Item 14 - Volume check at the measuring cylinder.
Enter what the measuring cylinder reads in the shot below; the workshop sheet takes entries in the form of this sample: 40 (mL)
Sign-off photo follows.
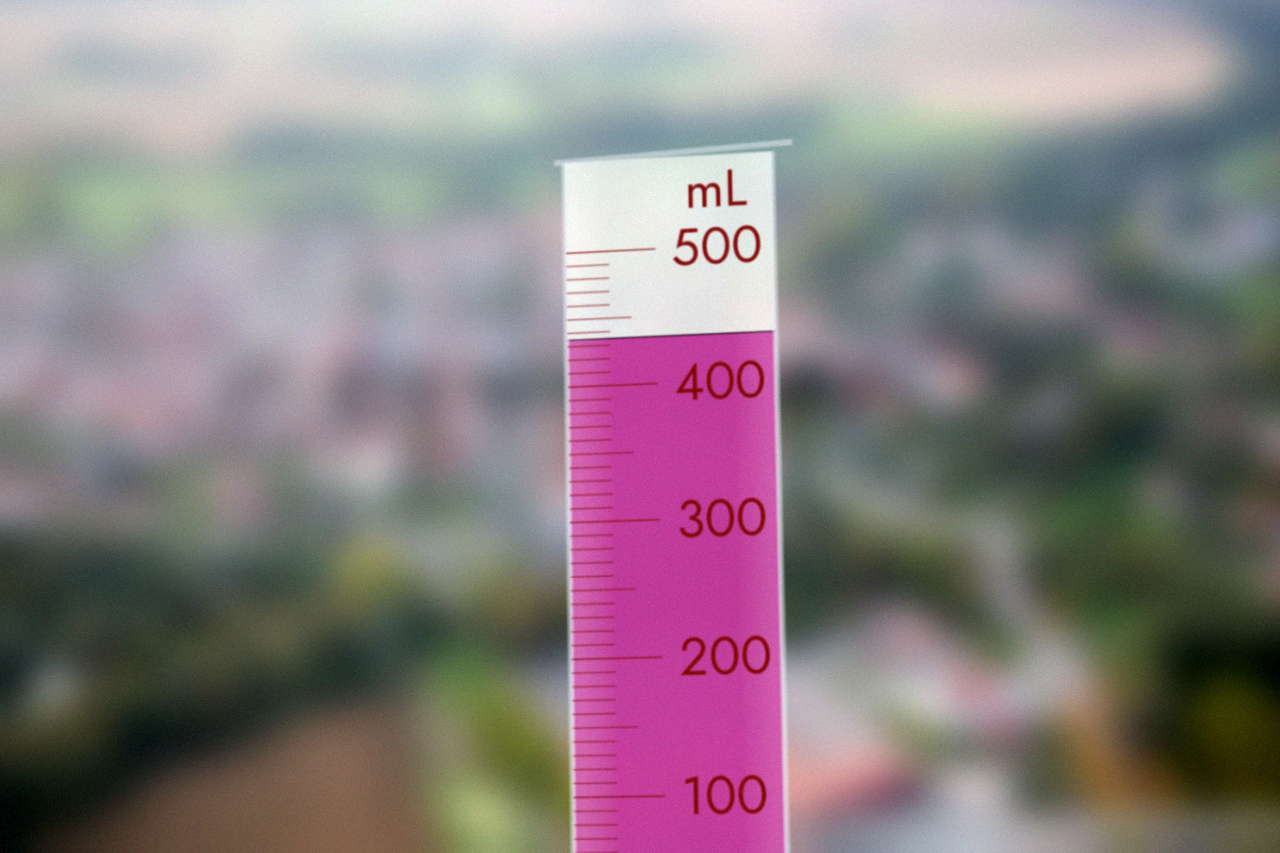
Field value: 435 (mL)
